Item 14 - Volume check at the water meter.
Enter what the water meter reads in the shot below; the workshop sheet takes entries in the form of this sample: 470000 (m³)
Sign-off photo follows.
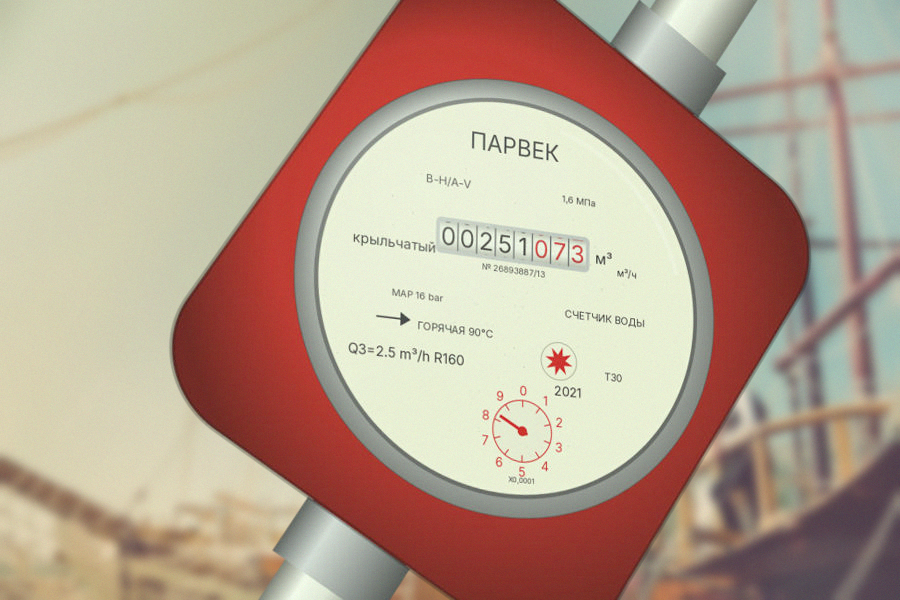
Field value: 251.0738 (m³)
